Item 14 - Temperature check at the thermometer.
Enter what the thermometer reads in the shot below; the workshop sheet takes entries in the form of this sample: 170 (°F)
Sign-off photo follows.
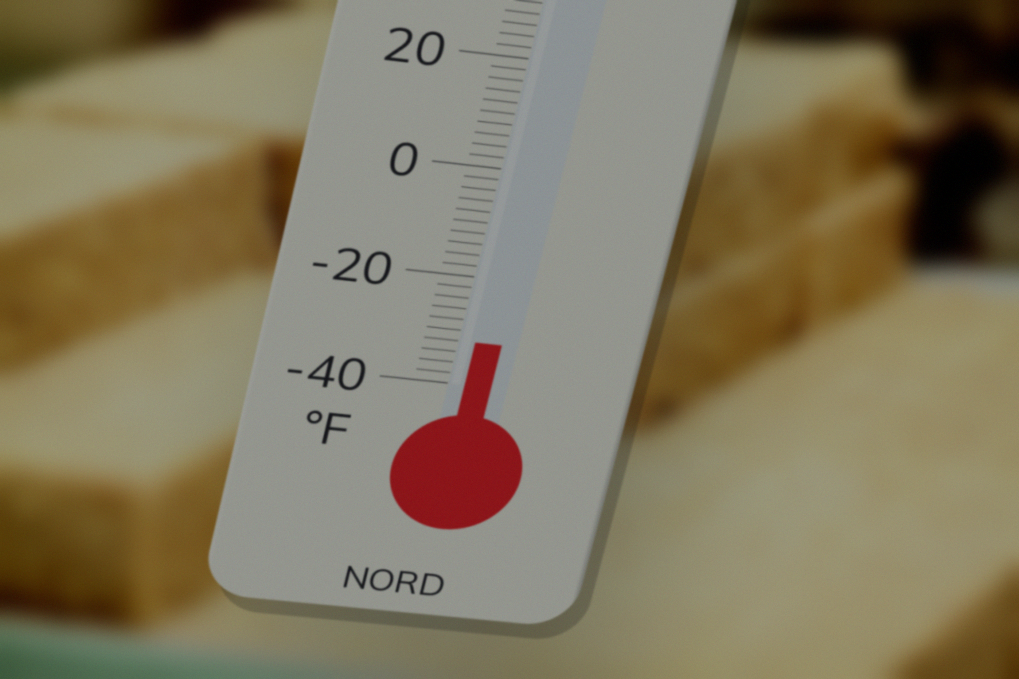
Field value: -32 (°F)
